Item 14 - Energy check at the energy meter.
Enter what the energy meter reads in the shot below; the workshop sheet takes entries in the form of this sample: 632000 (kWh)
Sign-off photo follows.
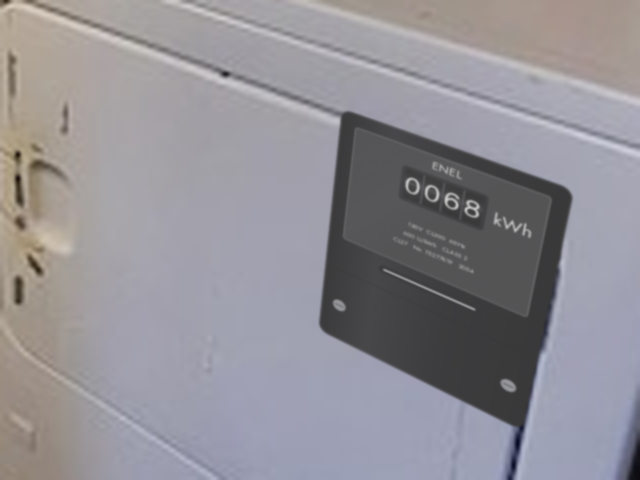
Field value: 68 (kWh)
